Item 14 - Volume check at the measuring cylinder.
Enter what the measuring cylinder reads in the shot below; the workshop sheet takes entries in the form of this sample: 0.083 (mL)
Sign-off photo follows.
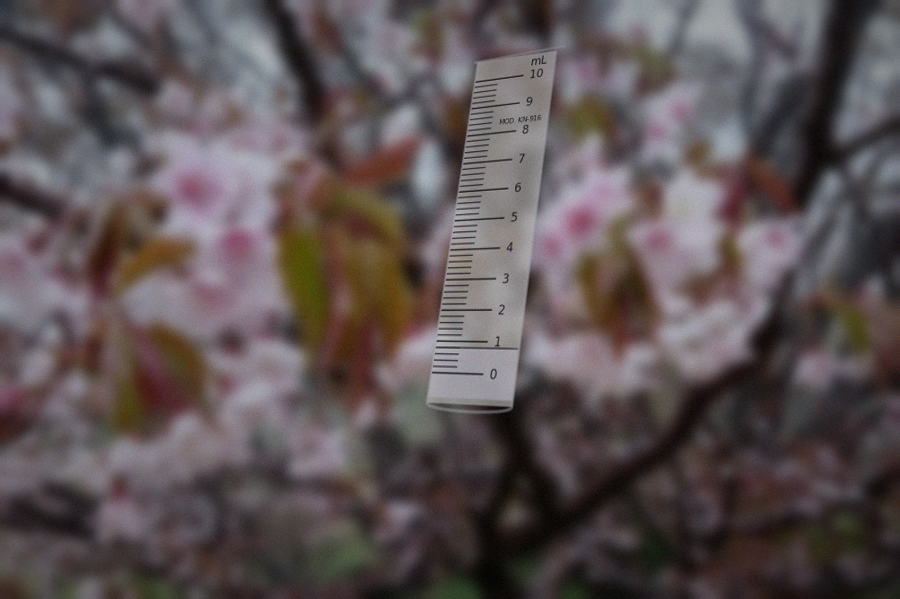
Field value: 0.8 (mL)
